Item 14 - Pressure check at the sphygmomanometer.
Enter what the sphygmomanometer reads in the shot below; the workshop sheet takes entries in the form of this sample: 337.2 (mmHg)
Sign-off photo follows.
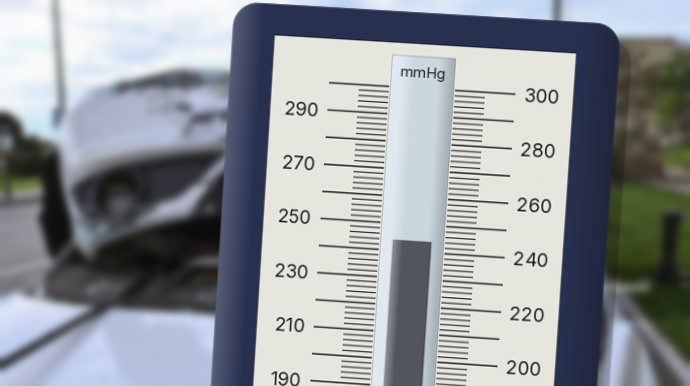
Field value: 244 (mmHg)
